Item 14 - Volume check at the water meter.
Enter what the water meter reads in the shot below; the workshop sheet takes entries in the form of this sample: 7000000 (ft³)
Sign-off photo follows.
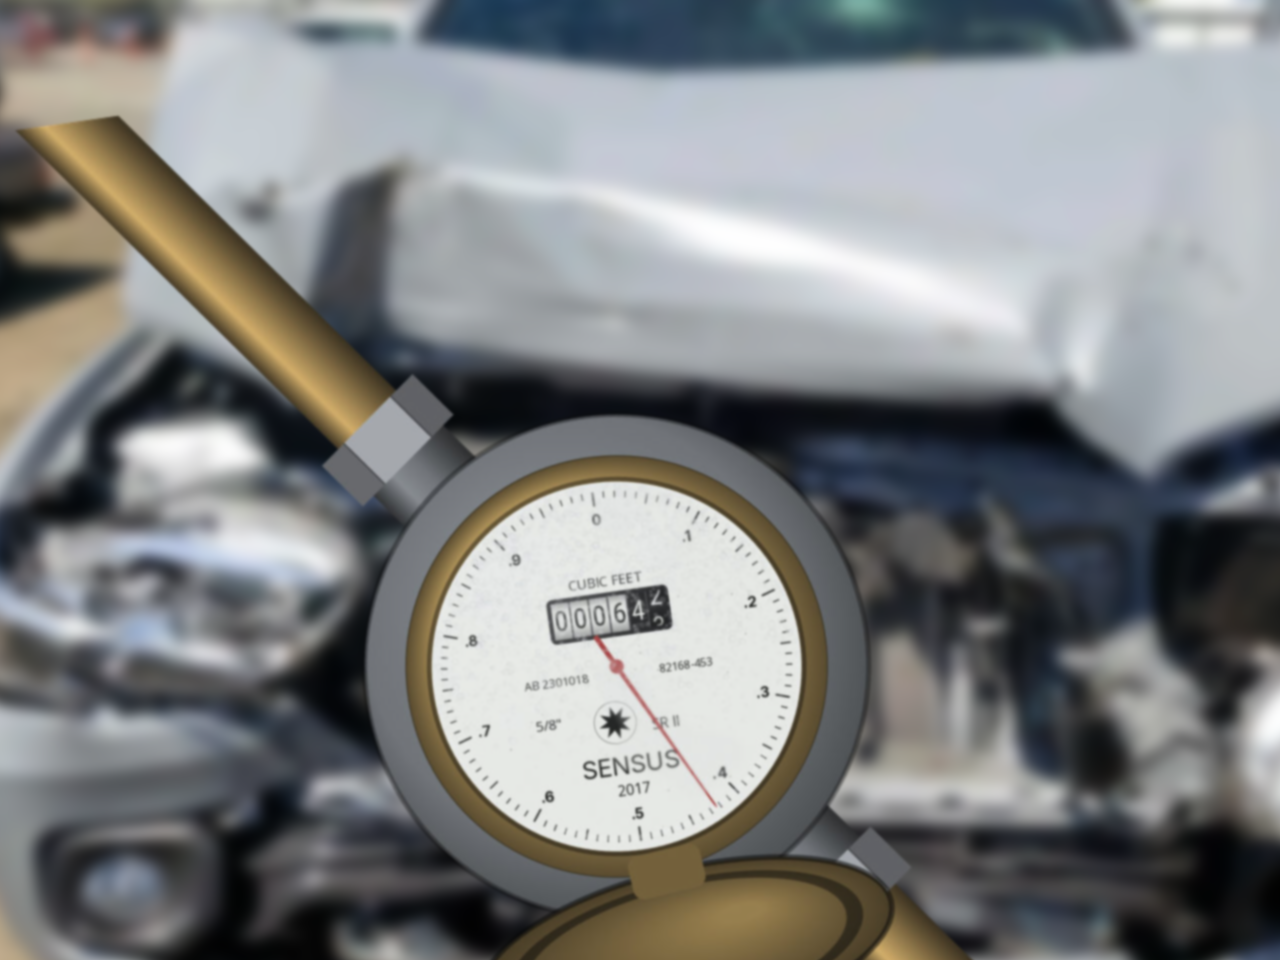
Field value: 642.42 (ft³)
